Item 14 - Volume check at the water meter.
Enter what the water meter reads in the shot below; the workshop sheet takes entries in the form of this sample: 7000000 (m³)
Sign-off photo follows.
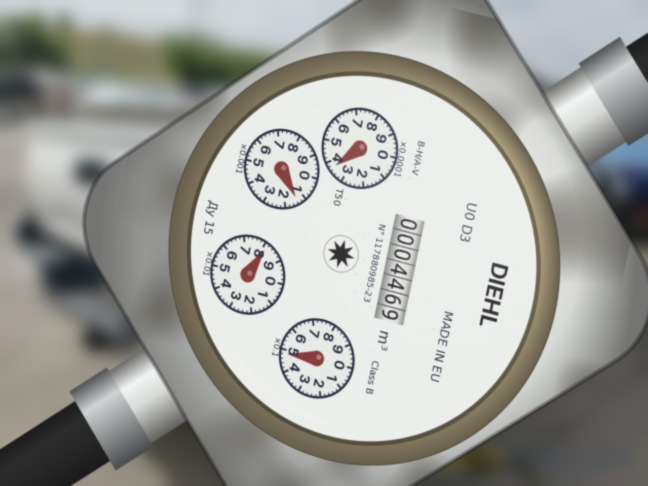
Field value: 4469.4813 (m³)
